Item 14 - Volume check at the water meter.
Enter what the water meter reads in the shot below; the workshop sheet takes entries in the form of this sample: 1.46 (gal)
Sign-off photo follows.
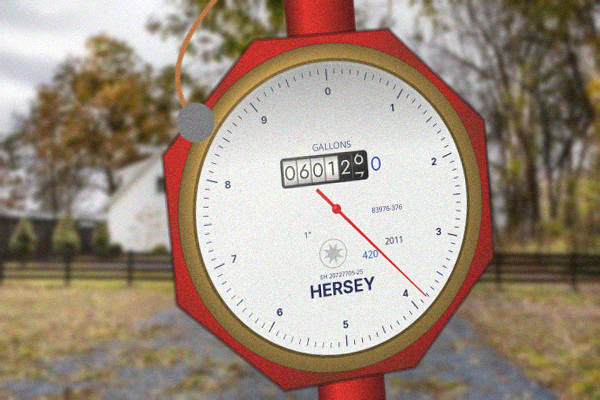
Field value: 601263.8 (gal)
